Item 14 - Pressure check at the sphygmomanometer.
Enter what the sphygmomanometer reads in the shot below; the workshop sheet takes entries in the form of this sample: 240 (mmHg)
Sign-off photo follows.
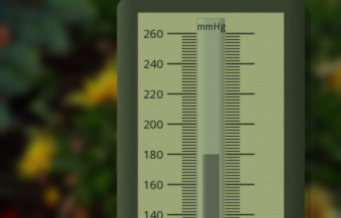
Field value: 180 (mmHg)
